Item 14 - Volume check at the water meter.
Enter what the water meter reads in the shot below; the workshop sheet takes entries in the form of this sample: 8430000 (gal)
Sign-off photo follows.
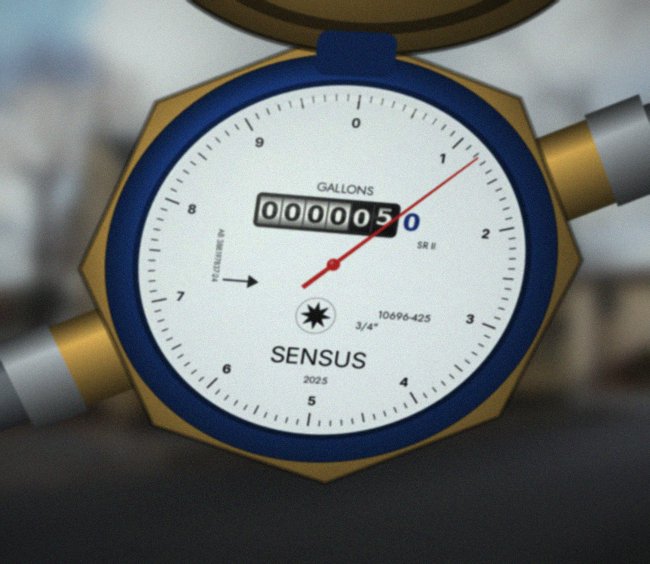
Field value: 51.2 (gal)
